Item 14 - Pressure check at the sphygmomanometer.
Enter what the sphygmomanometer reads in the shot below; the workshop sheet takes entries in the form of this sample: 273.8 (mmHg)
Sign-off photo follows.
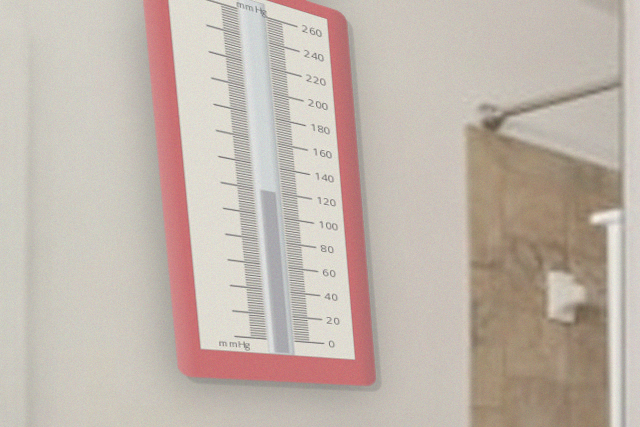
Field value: 120 (mmHg)
